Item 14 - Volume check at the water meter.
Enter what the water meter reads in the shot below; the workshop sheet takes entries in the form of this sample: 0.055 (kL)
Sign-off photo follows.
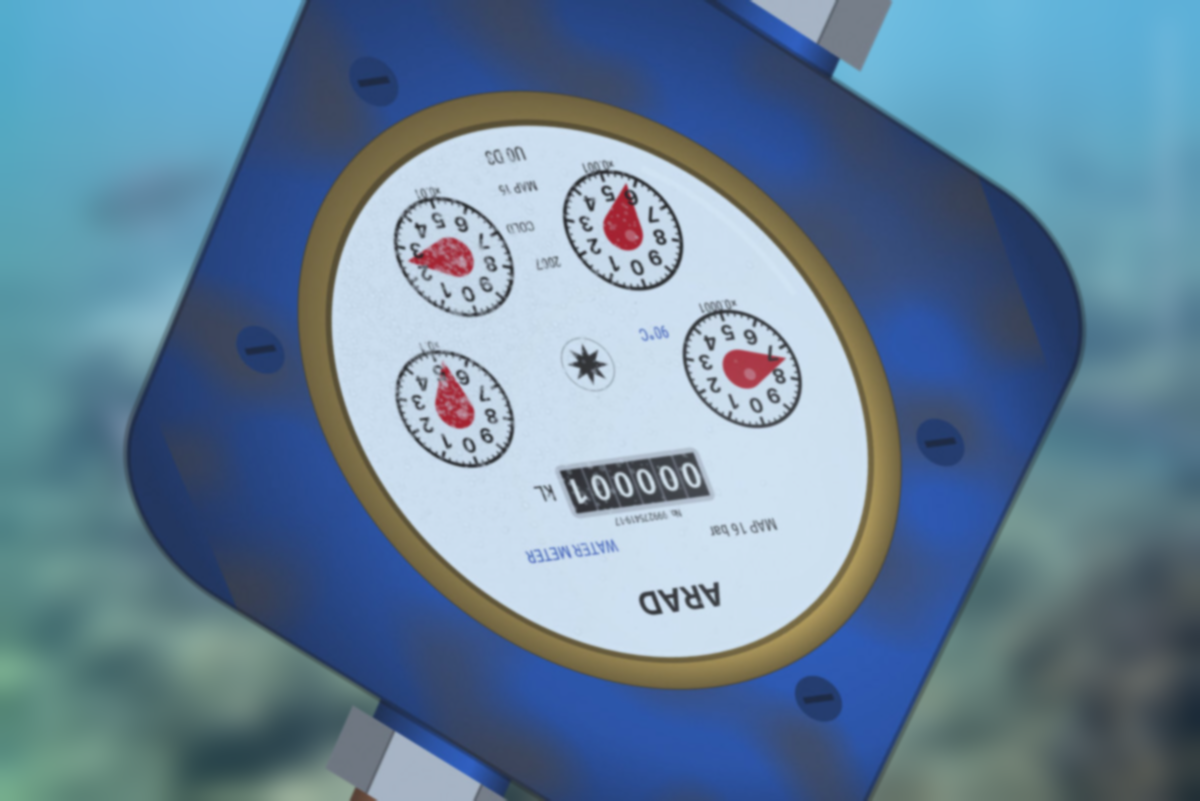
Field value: 1.5257 (kL)
